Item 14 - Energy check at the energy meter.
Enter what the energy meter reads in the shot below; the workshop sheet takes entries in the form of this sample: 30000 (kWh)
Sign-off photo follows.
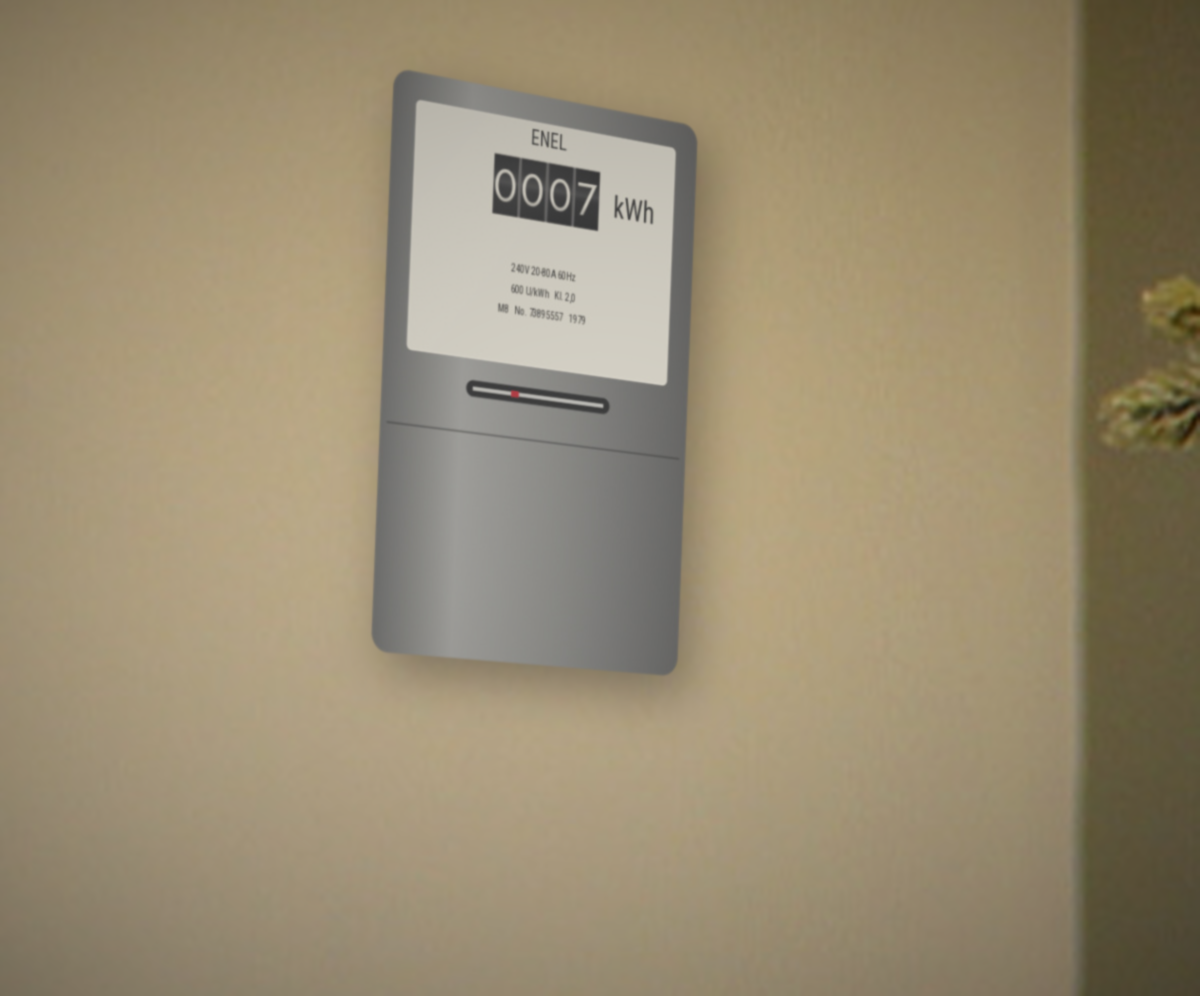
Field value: 7 (kWh)
